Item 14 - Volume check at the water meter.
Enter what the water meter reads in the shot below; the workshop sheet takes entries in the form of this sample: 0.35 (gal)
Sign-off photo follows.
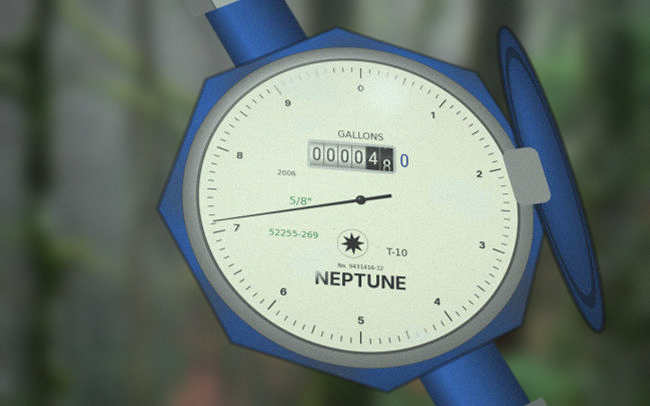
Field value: 477.1 (gal)
